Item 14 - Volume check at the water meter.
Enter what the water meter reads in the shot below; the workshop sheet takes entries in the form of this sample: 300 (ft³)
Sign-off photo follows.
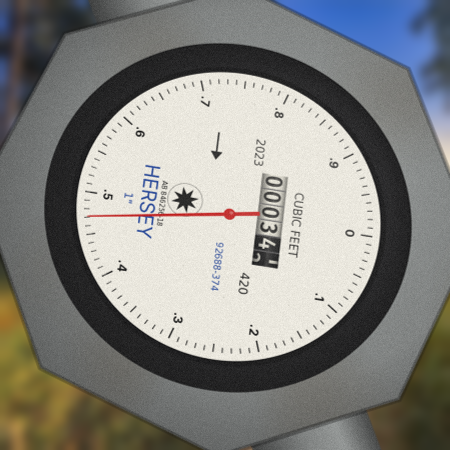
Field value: 341.47 (ft³)
